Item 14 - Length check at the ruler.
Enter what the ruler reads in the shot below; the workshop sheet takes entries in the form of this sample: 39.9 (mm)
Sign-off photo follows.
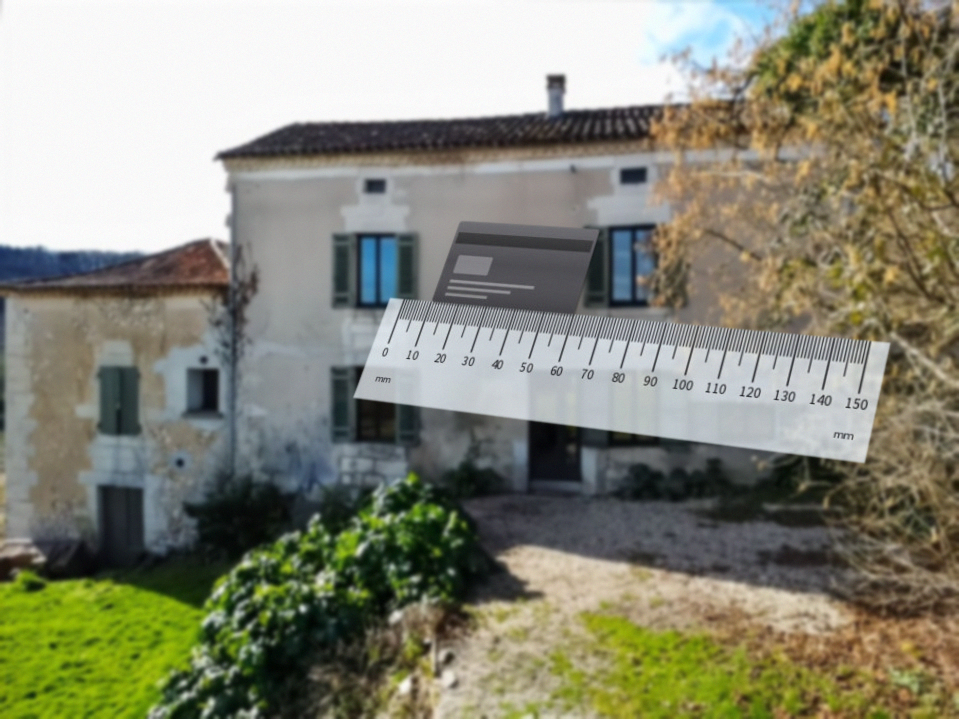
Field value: 50 (mm)
